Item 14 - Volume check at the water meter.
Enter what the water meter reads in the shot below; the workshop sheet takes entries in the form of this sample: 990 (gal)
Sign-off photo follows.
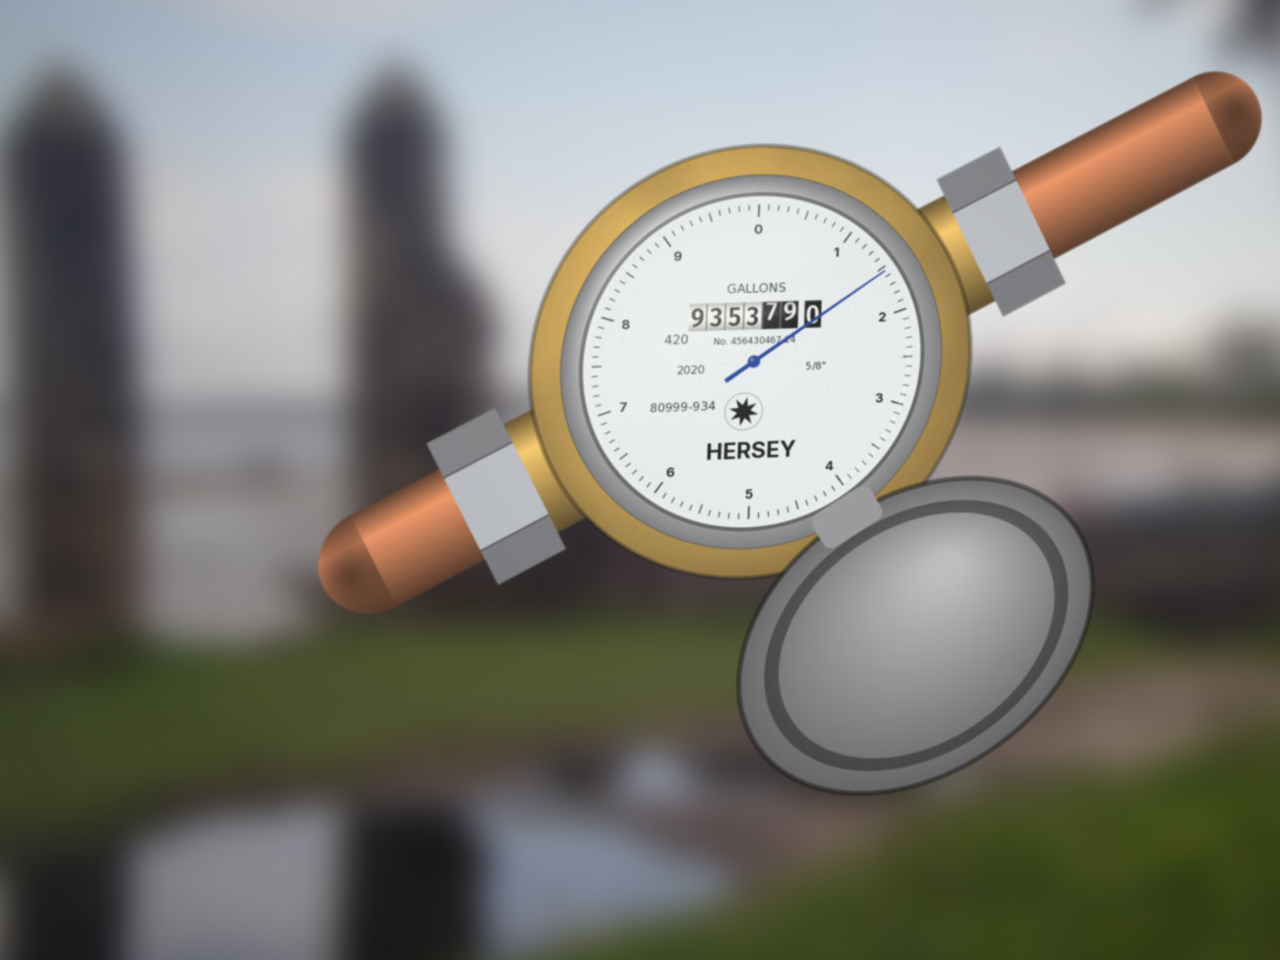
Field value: 9353791.5 (gal)
